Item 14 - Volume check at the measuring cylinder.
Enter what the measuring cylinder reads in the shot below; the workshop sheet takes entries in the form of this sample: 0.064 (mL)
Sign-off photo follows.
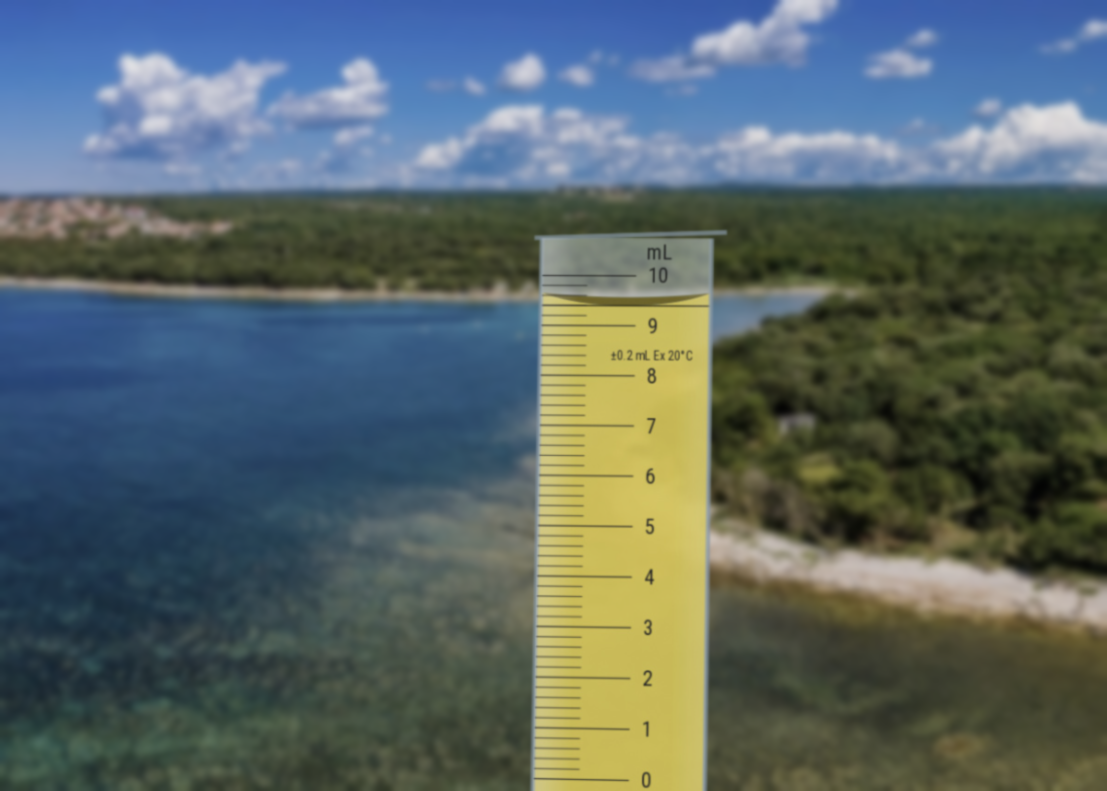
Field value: 9.4 (mL)
